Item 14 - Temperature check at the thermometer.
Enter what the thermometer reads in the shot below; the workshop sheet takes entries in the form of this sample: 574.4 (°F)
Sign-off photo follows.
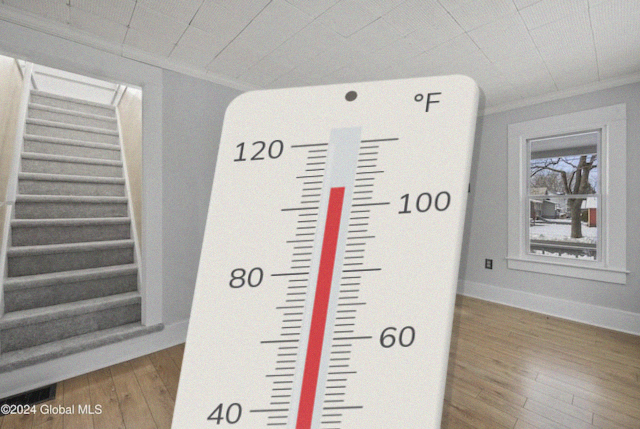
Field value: 106 (°F)
